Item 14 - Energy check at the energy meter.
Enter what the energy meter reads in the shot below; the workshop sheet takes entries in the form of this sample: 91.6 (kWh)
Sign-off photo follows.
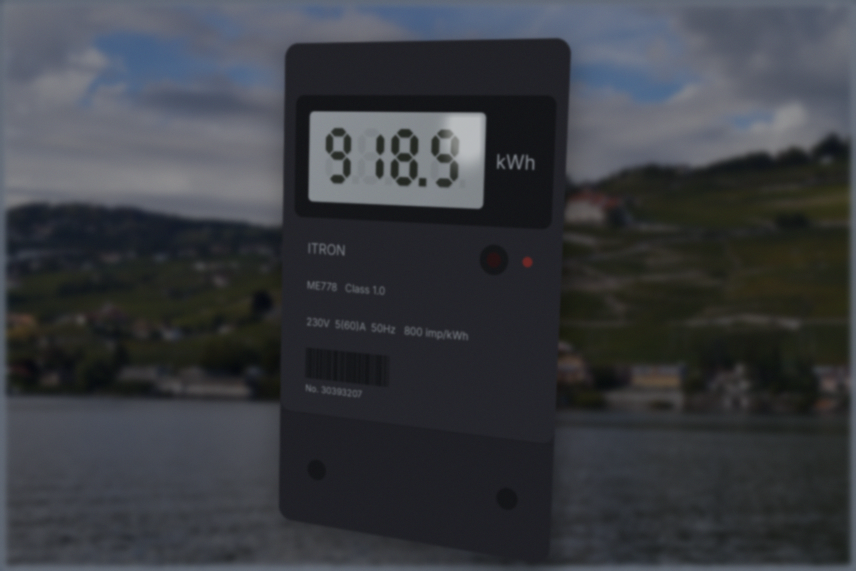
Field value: 918.9 (kWh)
